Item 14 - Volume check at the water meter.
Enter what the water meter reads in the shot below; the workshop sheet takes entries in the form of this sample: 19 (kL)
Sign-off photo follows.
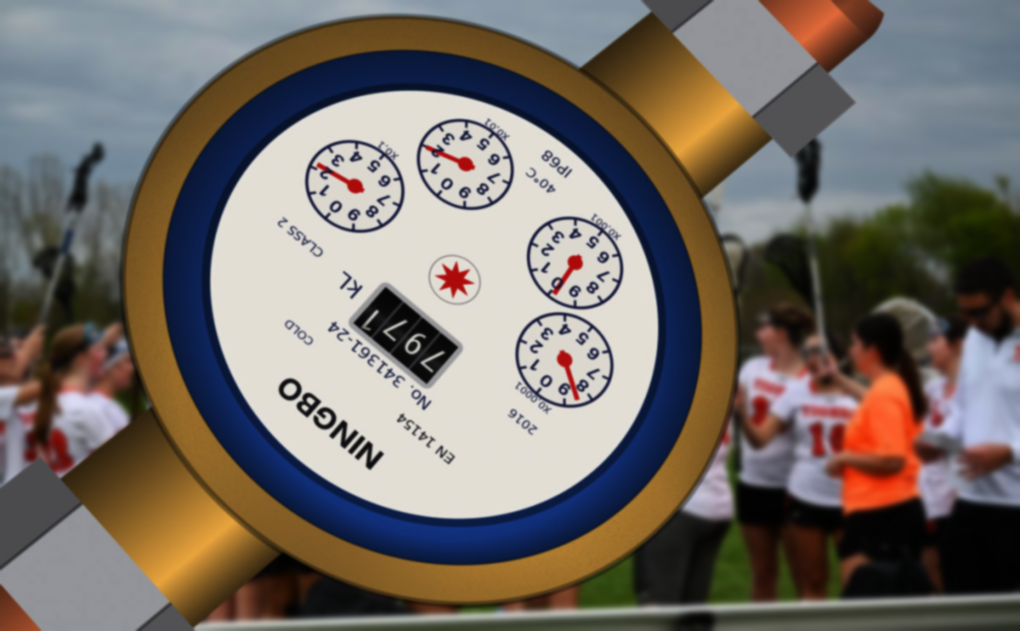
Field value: 7971.2198 (kL)
